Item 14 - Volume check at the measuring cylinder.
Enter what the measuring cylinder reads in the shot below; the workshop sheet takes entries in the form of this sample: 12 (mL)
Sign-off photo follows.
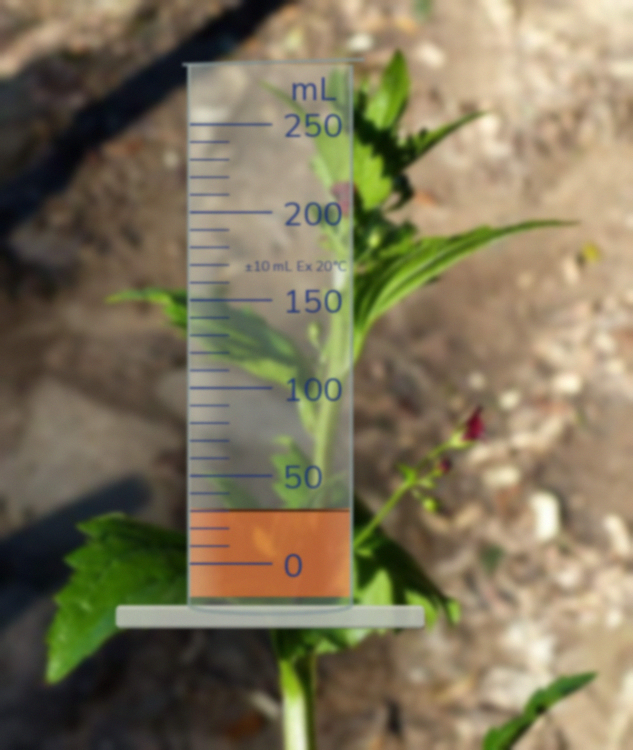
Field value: 30 (mL)
